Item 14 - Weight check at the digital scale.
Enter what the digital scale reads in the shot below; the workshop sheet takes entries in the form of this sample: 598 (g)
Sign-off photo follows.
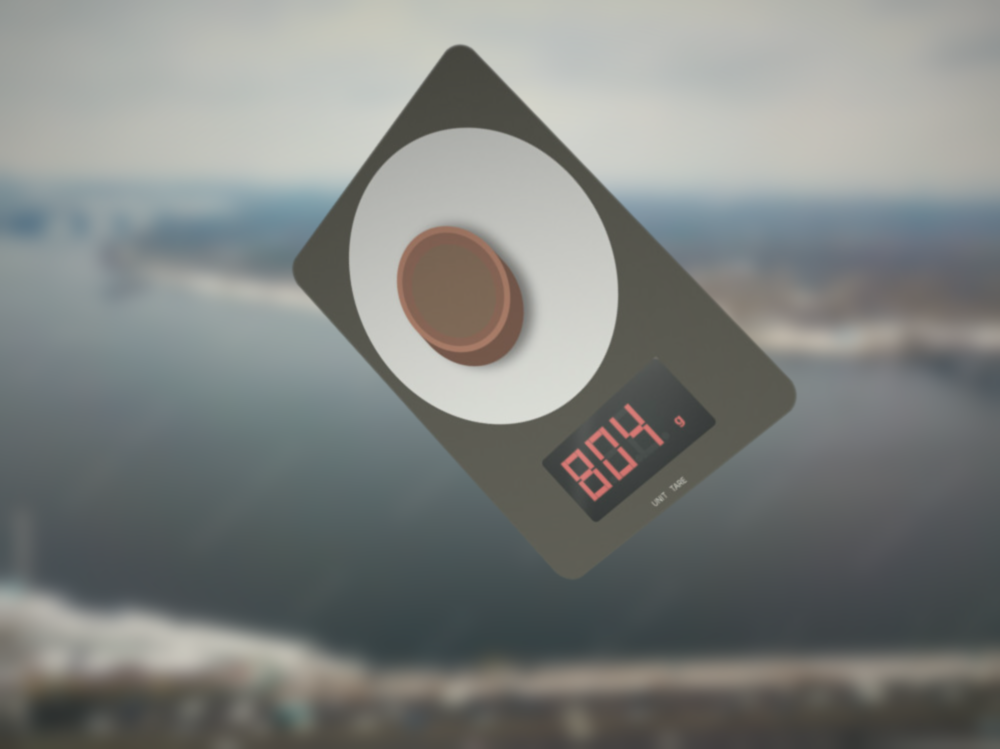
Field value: 804 (g)
